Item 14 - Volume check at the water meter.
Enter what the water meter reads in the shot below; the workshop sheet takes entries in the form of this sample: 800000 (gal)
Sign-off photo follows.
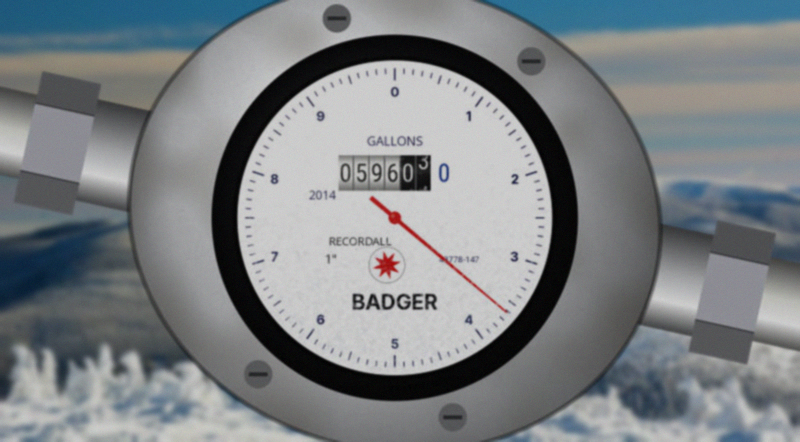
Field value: 596033.6 (gal)
